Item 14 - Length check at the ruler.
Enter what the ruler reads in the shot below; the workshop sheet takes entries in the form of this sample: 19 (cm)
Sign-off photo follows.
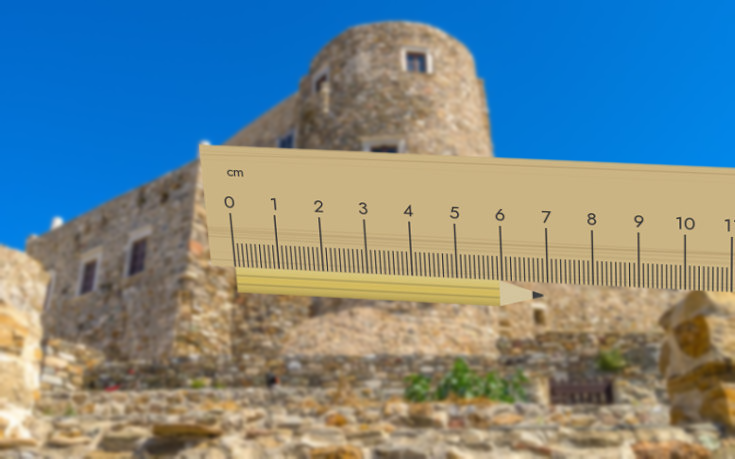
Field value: 6.9 (cm)
